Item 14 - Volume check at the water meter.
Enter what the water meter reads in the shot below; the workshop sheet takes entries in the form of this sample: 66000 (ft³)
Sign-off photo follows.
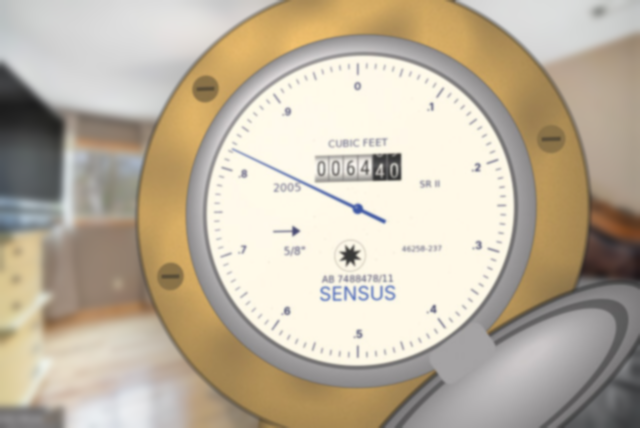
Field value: 6439.82 (ft³)
